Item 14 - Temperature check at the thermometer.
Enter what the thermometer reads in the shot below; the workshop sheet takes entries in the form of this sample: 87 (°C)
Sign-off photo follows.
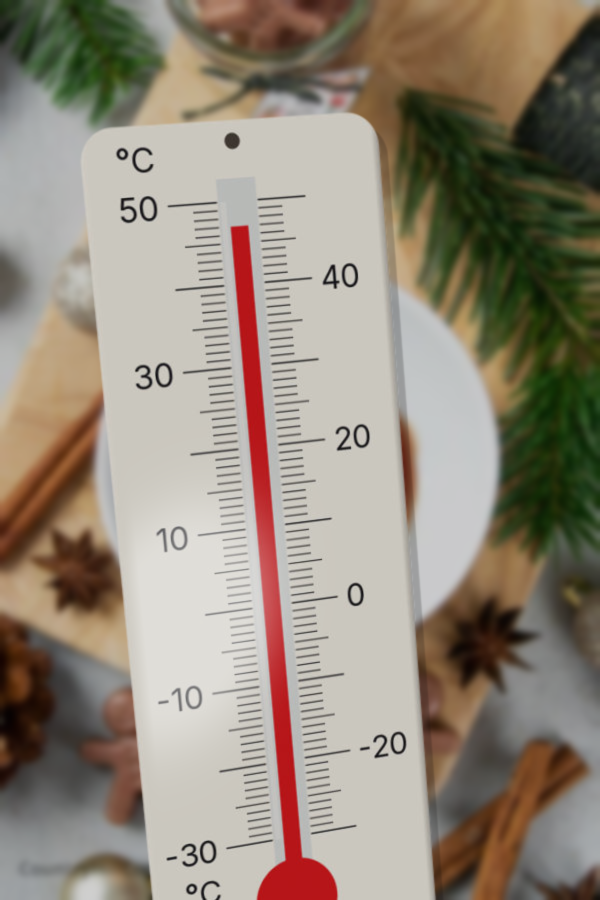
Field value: 47 (°C)
